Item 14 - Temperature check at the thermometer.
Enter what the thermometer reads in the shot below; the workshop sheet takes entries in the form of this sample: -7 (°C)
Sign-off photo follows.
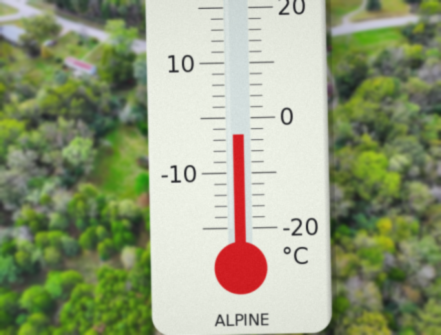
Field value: -3 (°C)
